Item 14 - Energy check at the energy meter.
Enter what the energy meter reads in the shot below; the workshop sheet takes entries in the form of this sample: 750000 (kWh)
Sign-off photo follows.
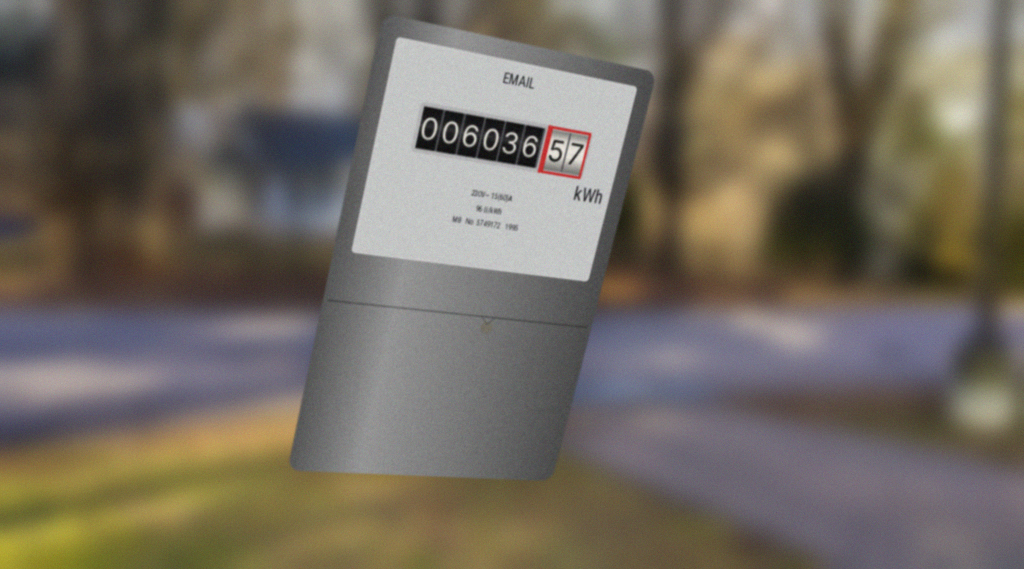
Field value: 6036.57 (kWh)
